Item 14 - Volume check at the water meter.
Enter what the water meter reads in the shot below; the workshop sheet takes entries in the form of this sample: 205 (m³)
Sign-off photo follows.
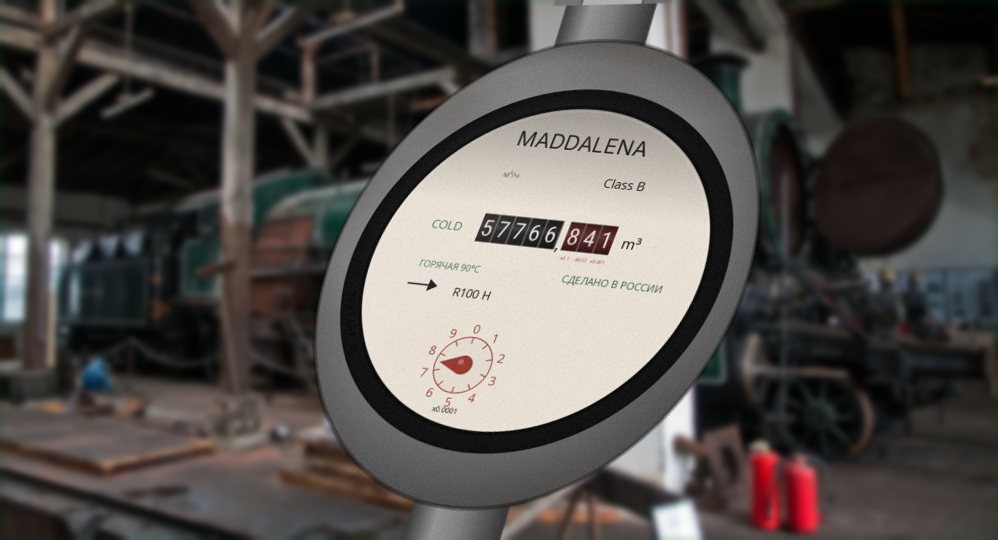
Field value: 57766.8417 (m³)
